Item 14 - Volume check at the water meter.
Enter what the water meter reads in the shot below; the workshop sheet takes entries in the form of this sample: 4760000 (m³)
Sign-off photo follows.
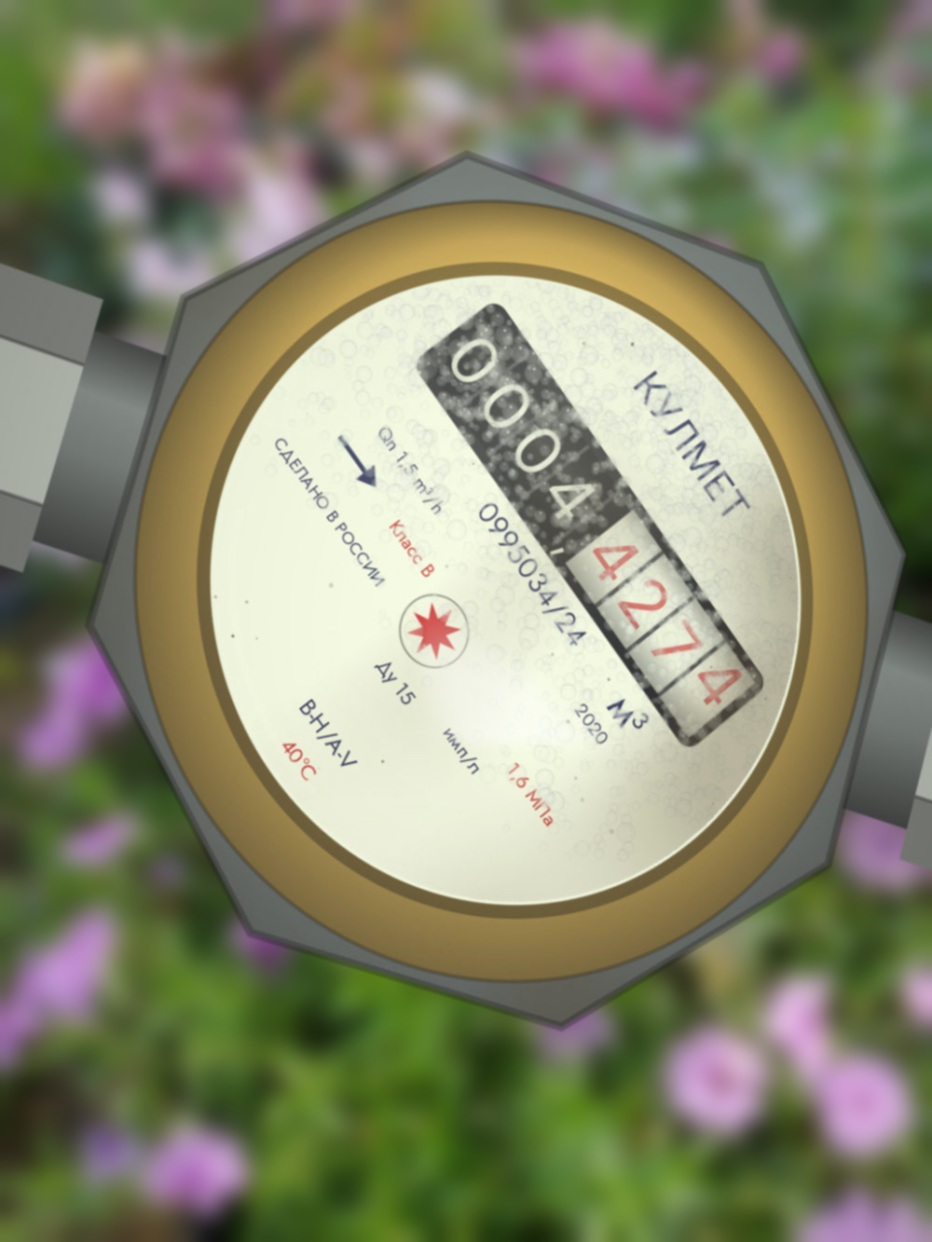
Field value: 4.4274 (m³)
